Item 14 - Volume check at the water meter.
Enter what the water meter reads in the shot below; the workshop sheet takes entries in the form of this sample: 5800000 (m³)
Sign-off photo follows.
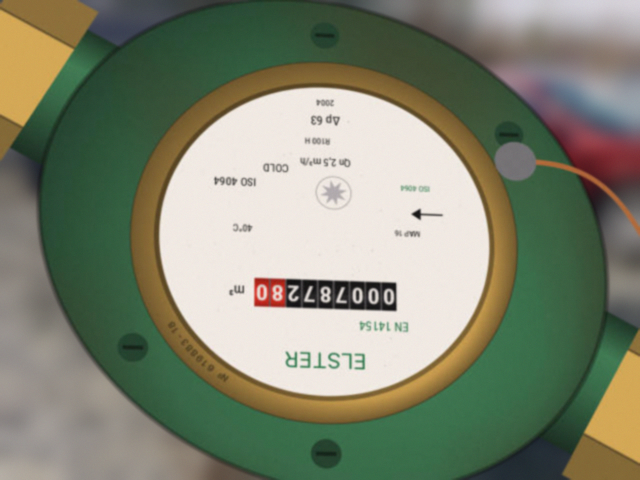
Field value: 7872.80 (m³)
